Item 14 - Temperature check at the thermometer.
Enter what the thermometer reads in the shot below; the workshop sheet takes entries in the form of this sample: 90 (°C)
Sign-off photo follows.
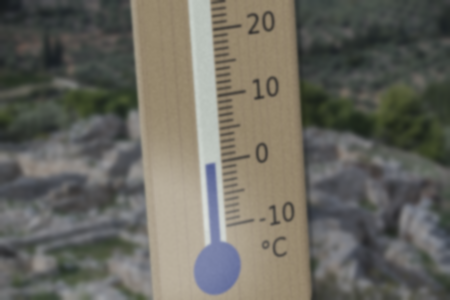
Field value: 0 (°C)
